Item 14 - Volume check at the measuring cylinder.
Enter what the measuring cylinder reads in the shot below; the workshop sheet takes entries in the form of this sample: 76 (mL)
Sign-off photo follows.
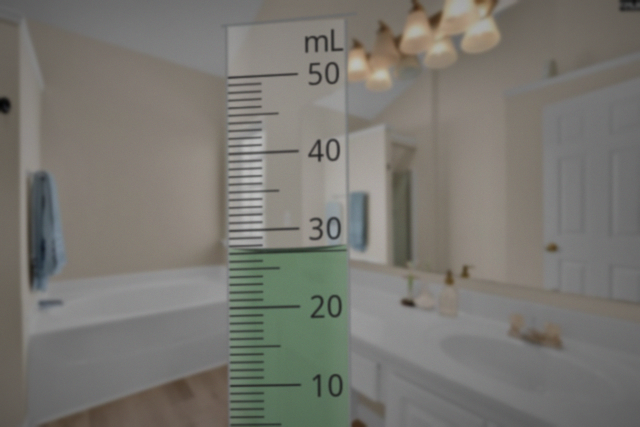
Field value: 27 (mL)
